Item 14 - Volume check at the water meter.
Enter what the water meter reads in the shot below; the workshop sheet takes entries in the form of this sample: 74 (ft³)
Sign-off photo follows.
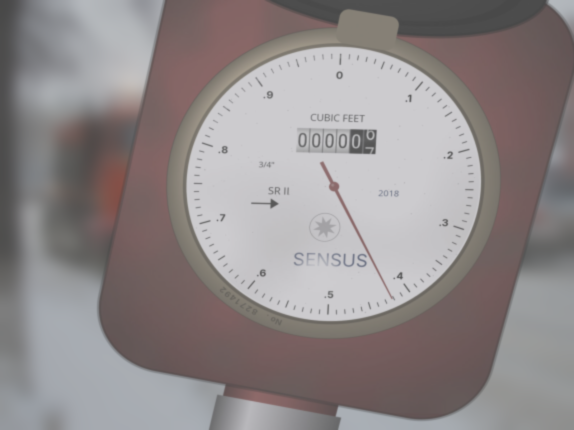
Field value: 6.42 (ft³)
